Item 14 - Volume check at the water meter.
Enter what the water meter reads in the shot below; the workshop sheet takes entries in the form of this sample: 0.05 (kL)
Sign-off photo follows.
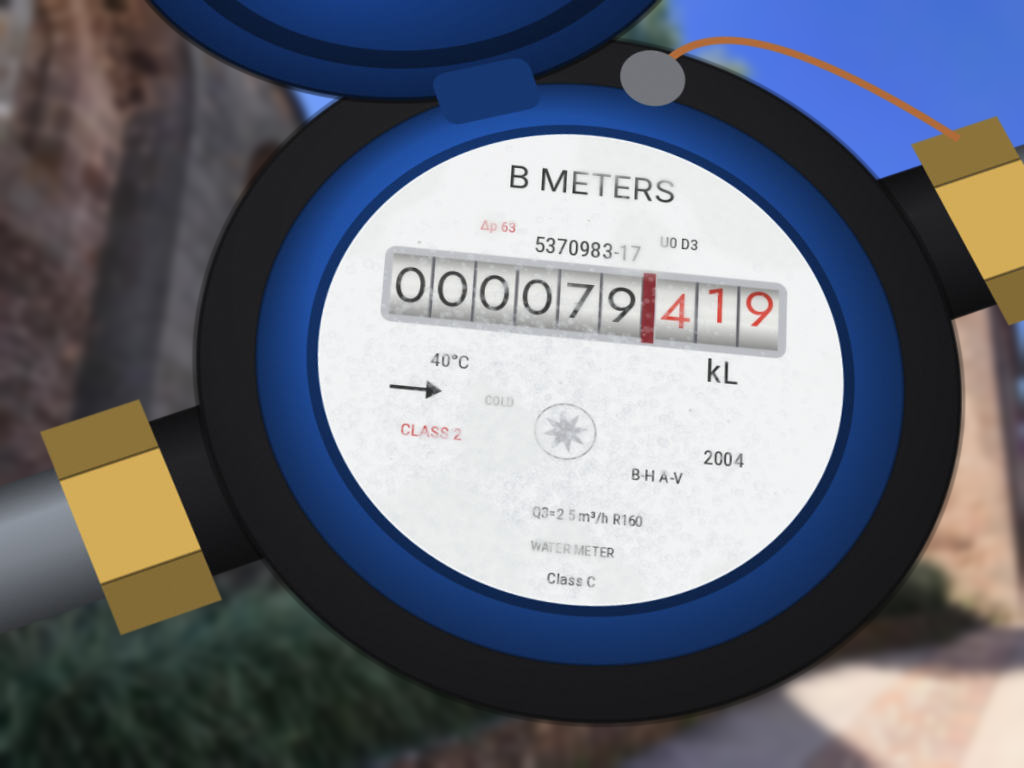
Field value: 79.419 (kL)
